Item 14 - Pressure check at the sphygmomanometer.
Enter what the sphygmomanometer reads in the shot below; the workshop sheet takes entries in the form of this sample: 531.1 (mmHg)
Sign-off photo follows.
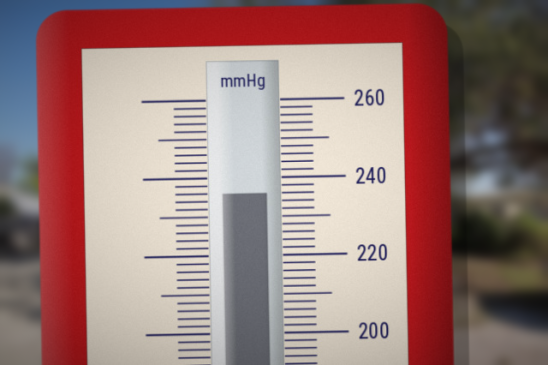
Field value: 236 (mmHg)
